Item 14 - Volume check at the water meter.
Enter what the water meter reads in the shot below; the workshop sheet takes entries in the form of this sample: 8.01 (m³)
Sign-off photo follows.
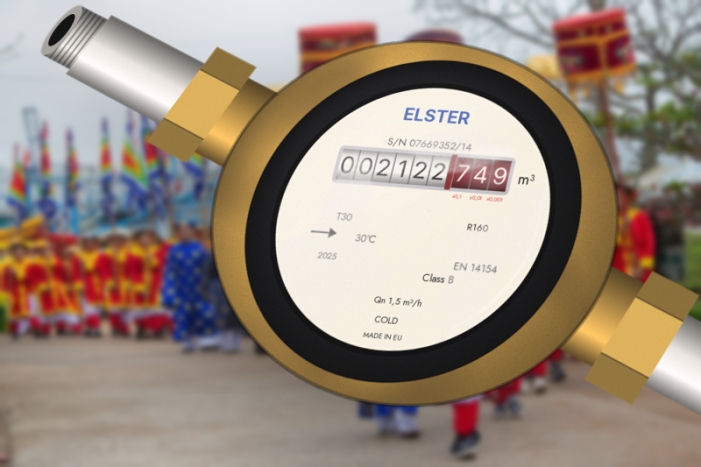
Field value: 2122.749 (m³)
